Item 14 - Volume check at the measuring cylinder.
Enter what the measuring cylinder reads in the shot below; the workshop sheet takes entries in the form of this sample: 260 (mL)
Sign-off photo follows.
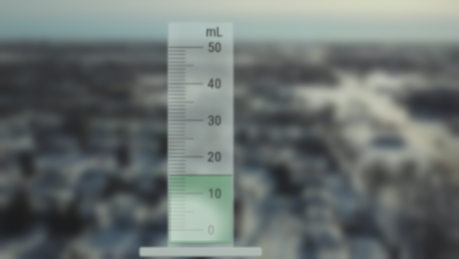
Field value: 15 (mL)
